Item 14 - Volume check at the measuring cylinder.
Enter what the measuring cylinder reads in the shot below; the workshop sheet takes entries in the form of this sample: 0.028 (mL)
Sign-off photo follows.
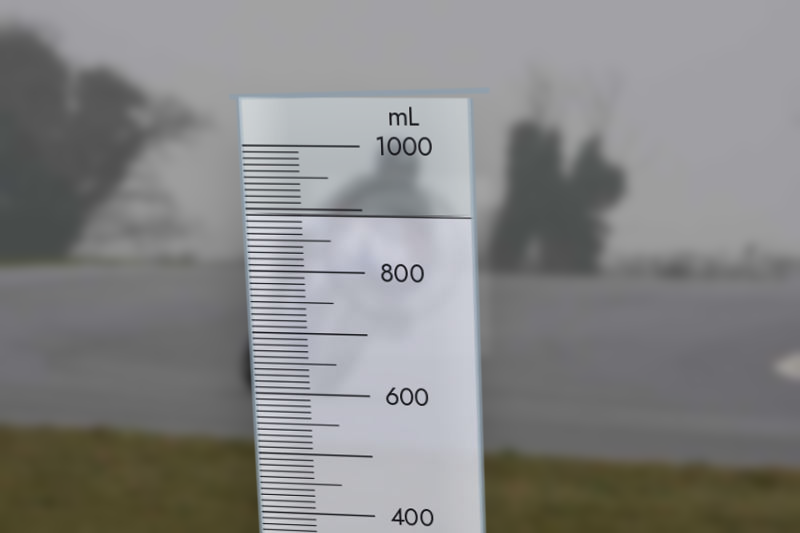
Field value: 890 (mL)
